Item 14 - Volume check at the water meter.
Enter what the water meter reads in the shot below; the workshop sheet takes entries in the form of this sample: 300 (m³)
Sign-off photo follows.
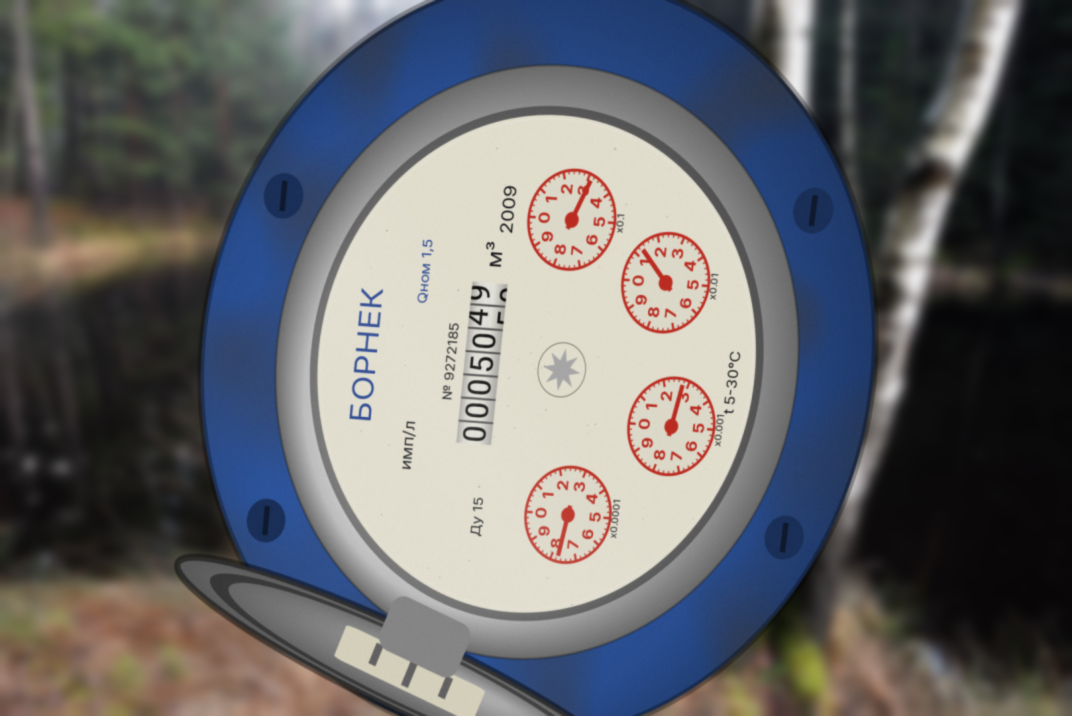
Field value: 5049.3127 (m³)
